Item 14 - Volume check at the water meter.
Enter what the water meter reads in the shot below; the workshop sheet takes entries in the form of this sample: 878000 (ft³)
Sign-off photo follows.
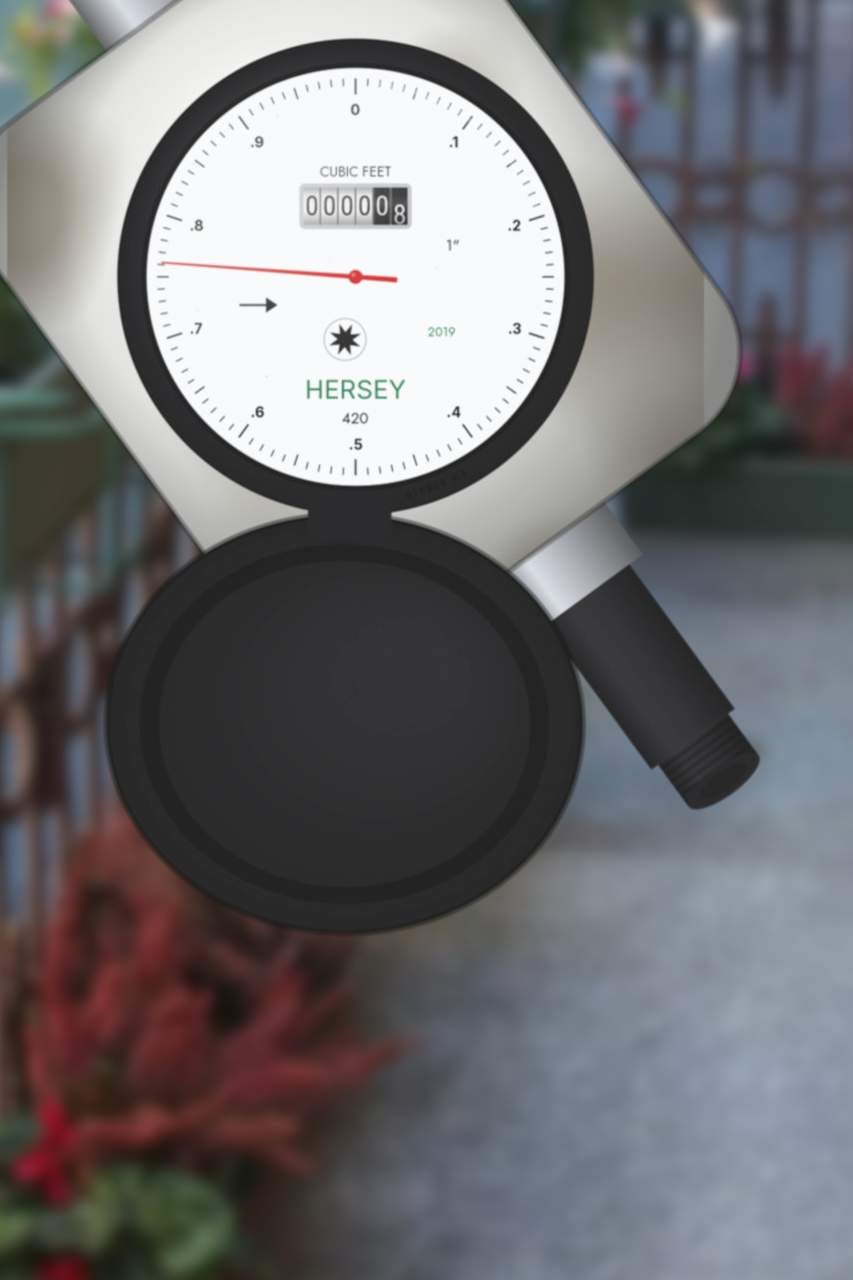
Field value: 7.76 (ft³)
